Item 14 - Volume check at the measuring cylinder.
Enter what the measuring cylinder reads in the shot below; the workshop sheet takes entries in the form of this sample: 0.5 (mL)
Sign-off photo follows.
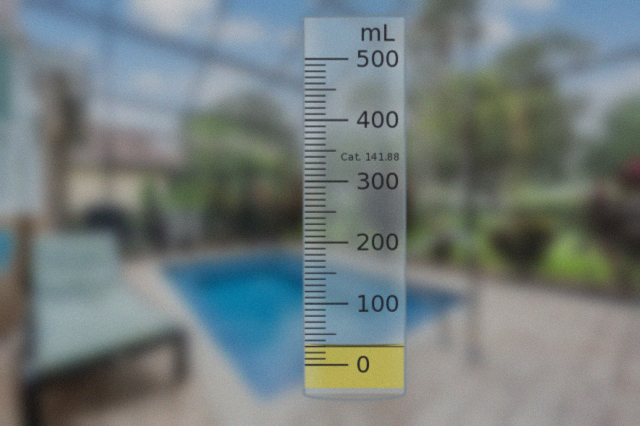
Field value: 30 (mL)
